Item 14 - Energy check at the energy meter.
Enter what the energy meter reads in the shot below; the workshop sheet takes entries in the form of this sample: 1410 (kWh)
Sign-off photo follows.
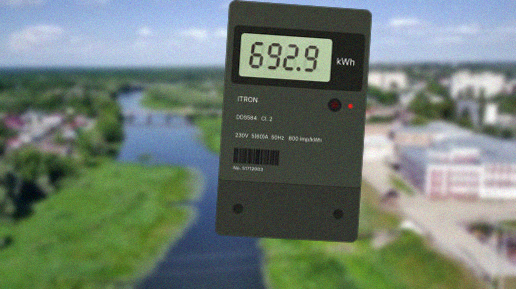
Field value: 692.9 (kWh)
